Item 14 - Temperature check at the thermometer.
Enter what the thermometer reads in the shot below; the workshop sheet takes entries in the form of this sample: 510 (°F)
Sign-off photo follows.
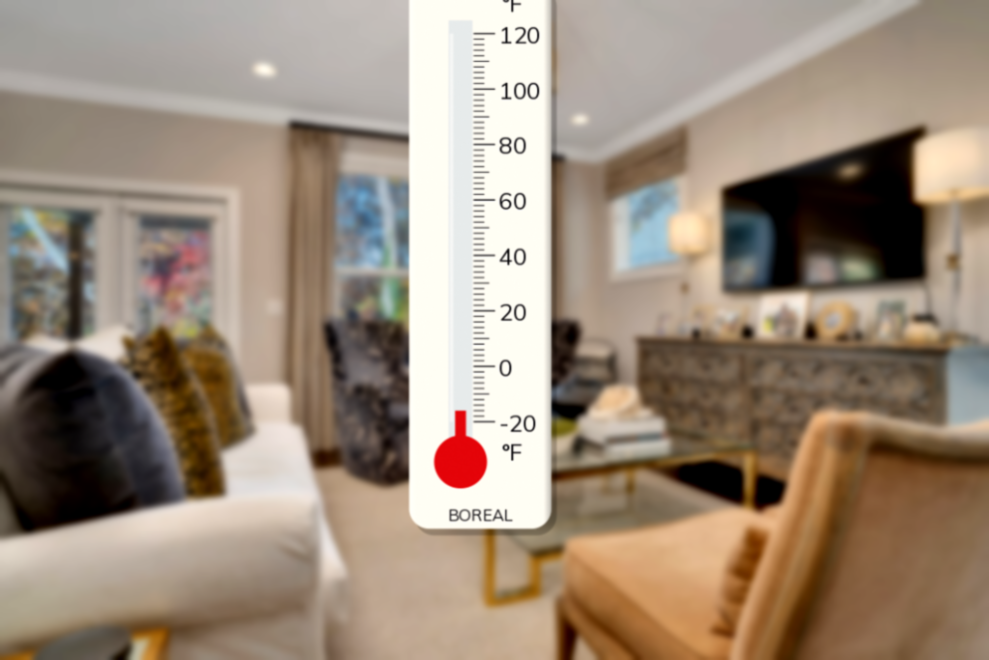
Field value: -16 (°F)
